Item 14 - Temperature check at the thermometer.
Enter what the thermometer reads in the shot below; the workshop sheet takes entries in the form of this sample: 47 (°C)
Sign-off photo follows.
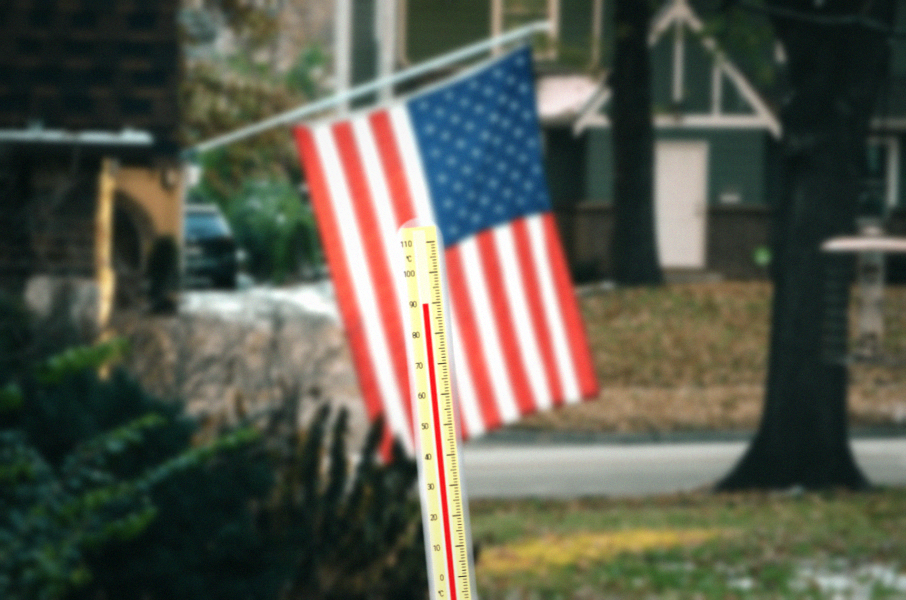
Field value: 90 (°C)
